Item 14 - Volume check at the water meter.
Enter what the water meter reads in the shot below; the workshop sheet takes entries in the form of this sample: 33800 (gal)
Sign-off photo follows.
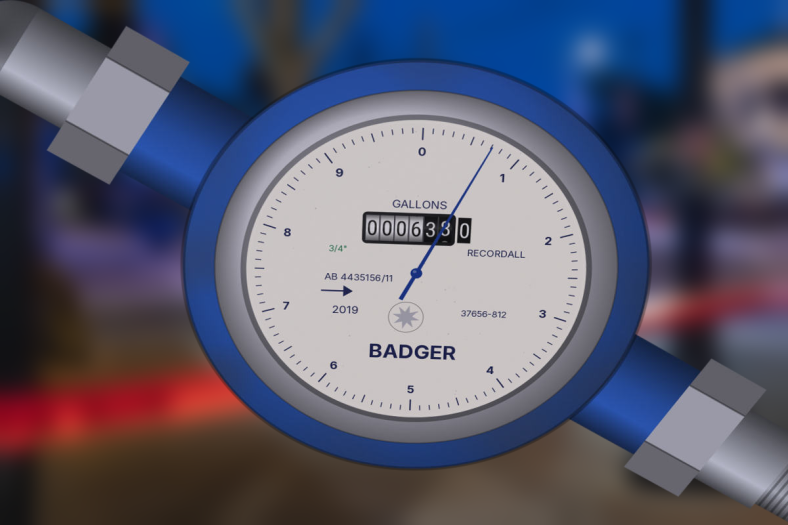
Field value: 6380.7 (gal)
